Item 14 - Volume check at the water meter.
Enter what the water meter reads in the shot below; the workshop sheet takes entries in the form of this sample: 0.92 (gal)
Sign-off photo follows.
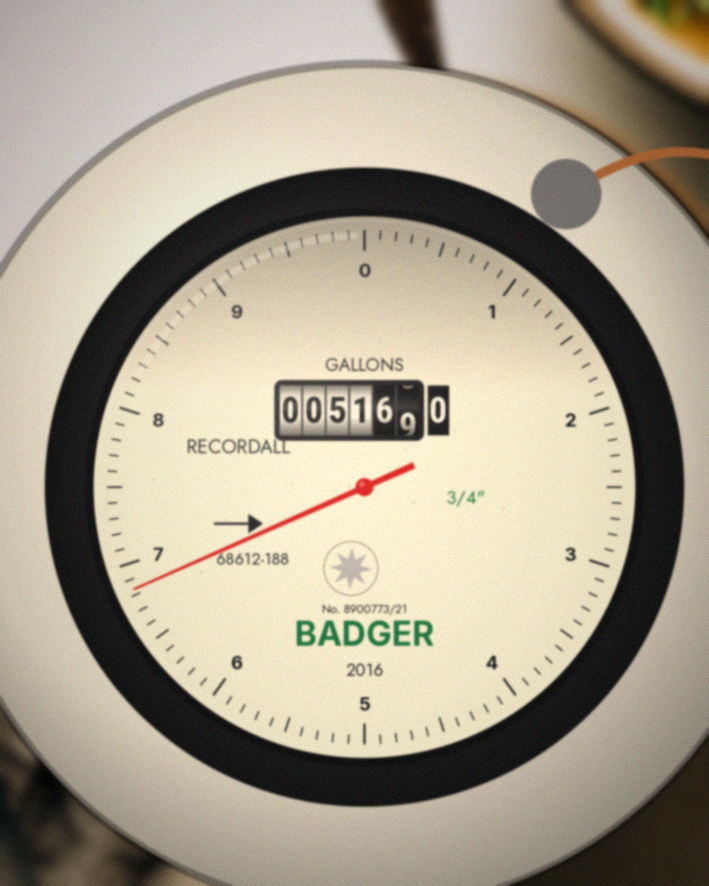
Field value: 51686.8 (gal)
